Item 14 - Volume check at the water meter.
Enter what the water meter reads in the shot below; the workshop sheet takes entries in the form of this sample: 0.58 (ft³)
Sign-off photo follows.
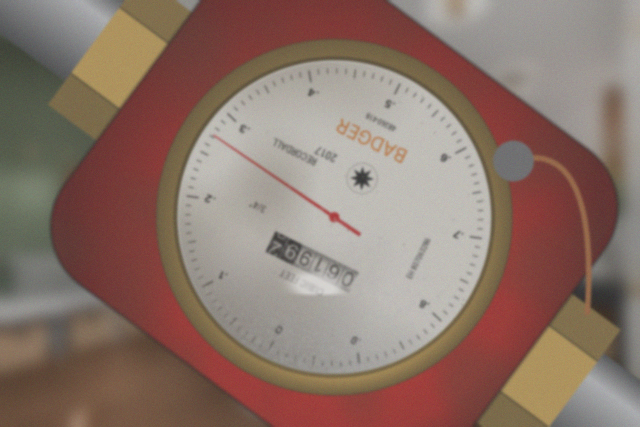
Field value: 61992.27 (ft³)
